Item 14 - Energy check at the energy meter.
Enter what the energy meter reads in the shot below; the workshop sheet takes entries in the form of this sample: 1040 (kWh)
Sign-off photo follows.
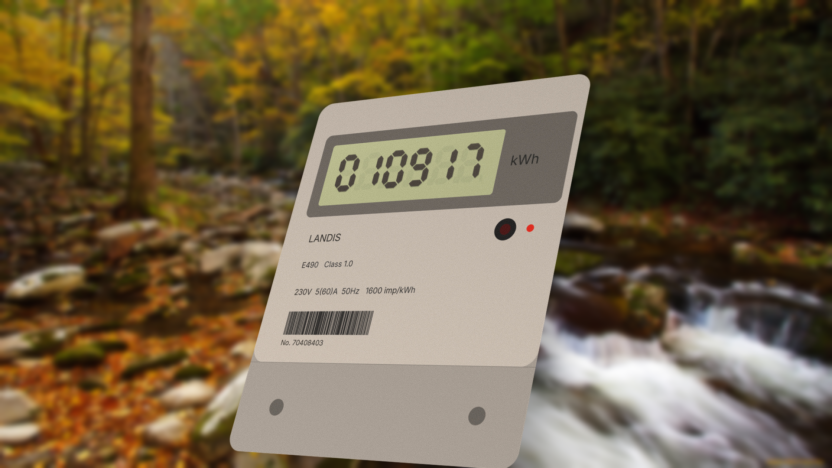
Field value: 10917 (kWh)
